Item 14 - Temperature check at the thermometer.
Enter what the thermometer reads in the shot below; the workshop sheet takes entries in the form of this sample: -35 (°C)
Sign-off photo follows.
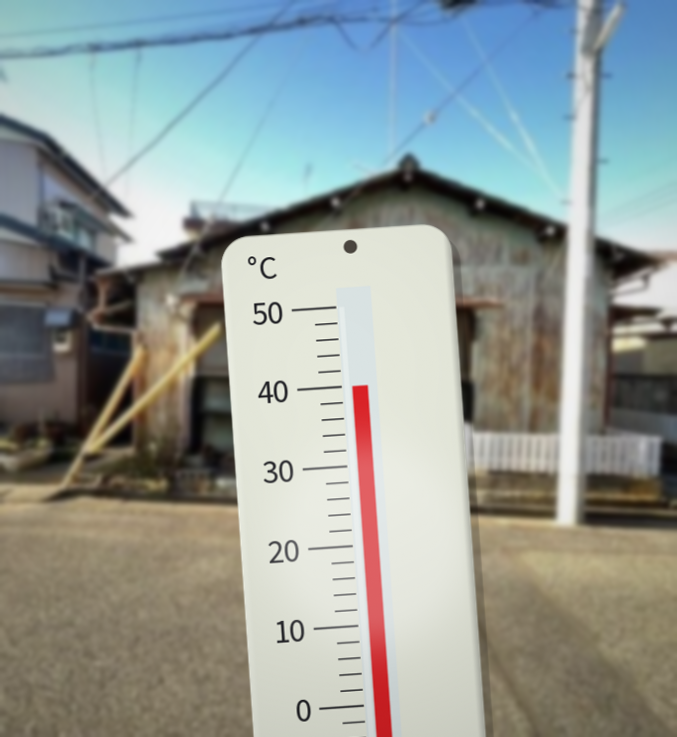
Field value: 40 (°C)
